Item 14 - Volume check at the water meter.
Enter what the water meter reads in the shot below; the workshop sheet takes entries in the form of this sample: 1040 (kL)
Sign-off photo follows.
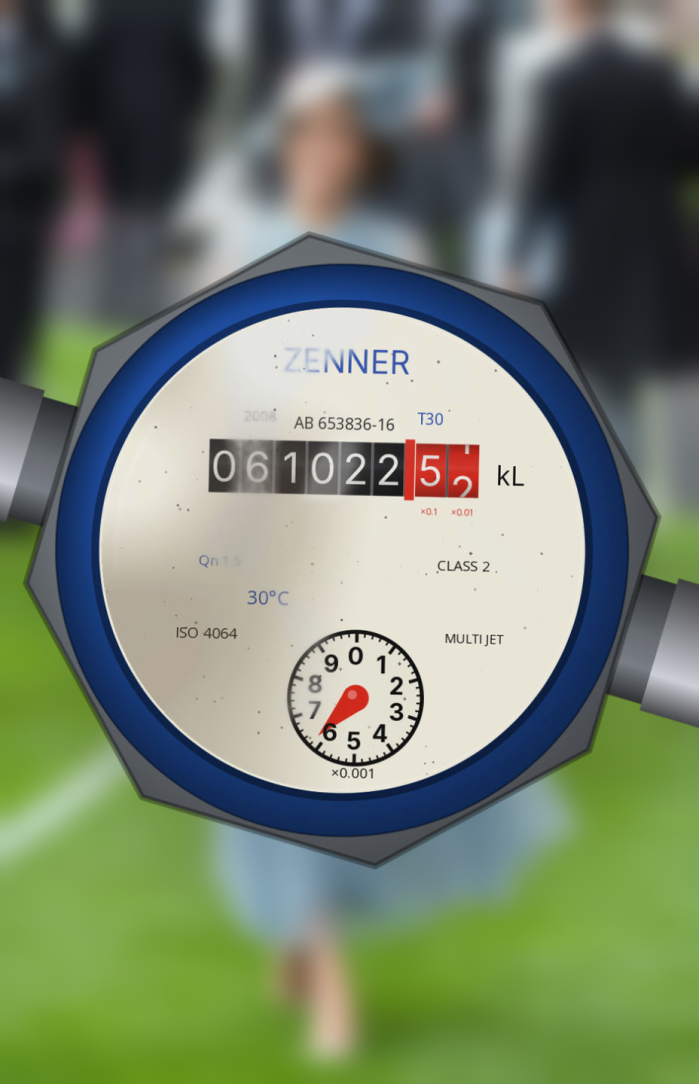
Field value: 61022.516 (kL)
